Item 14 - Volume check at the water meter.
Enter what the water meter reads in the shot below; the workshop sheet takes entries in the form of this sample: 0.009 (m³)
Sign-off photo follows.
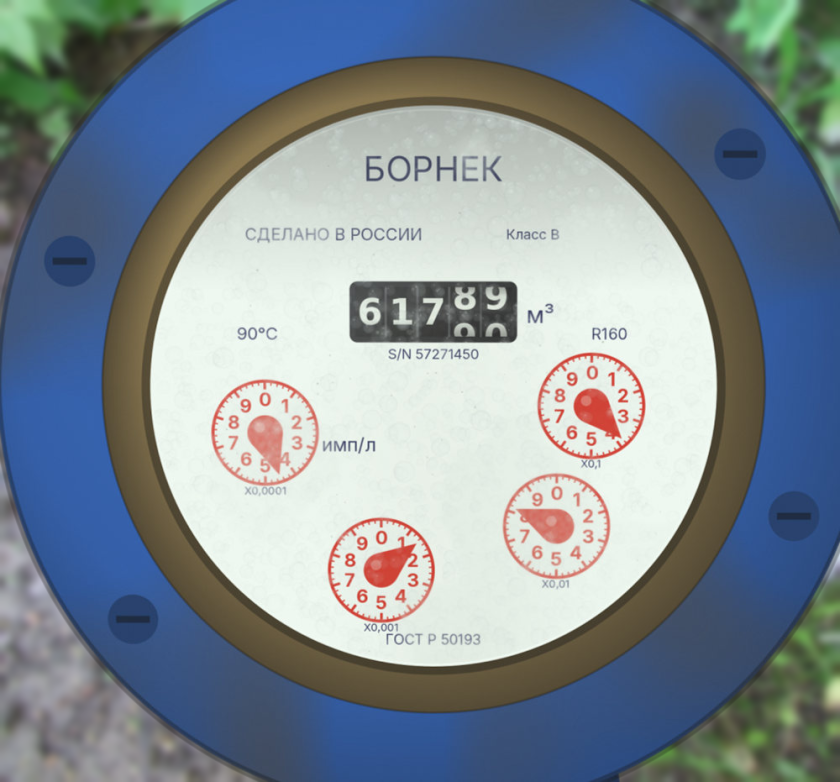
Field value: 61789.3814 (m³)
